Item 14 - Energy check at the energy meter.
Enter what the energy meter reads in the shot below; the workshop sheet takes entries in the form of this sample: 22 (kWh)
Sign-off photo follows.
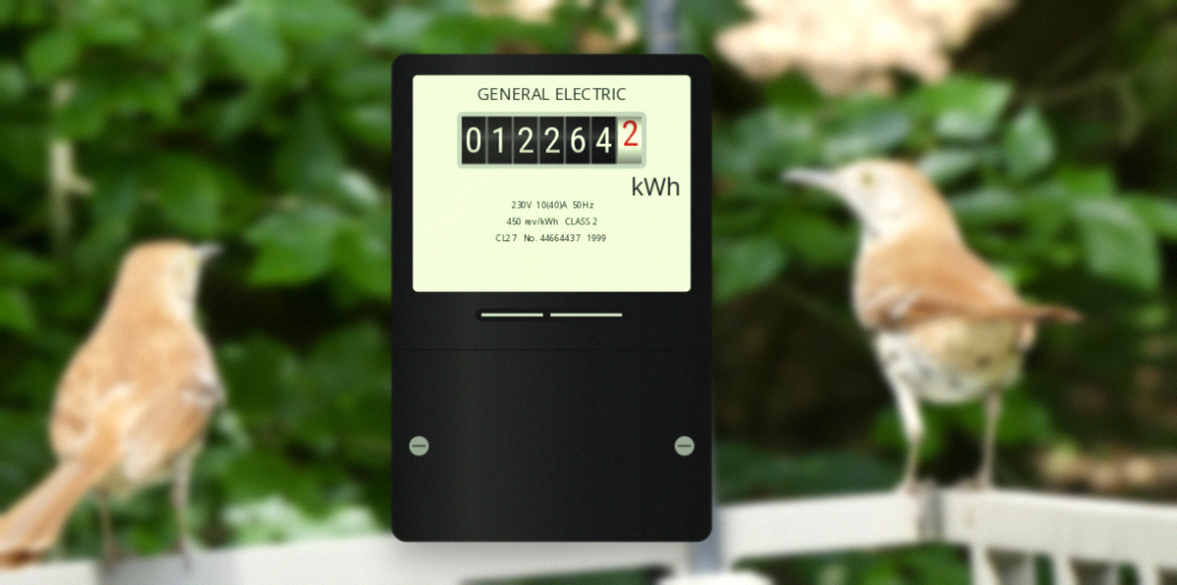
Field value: 12264.2 (kWh)
